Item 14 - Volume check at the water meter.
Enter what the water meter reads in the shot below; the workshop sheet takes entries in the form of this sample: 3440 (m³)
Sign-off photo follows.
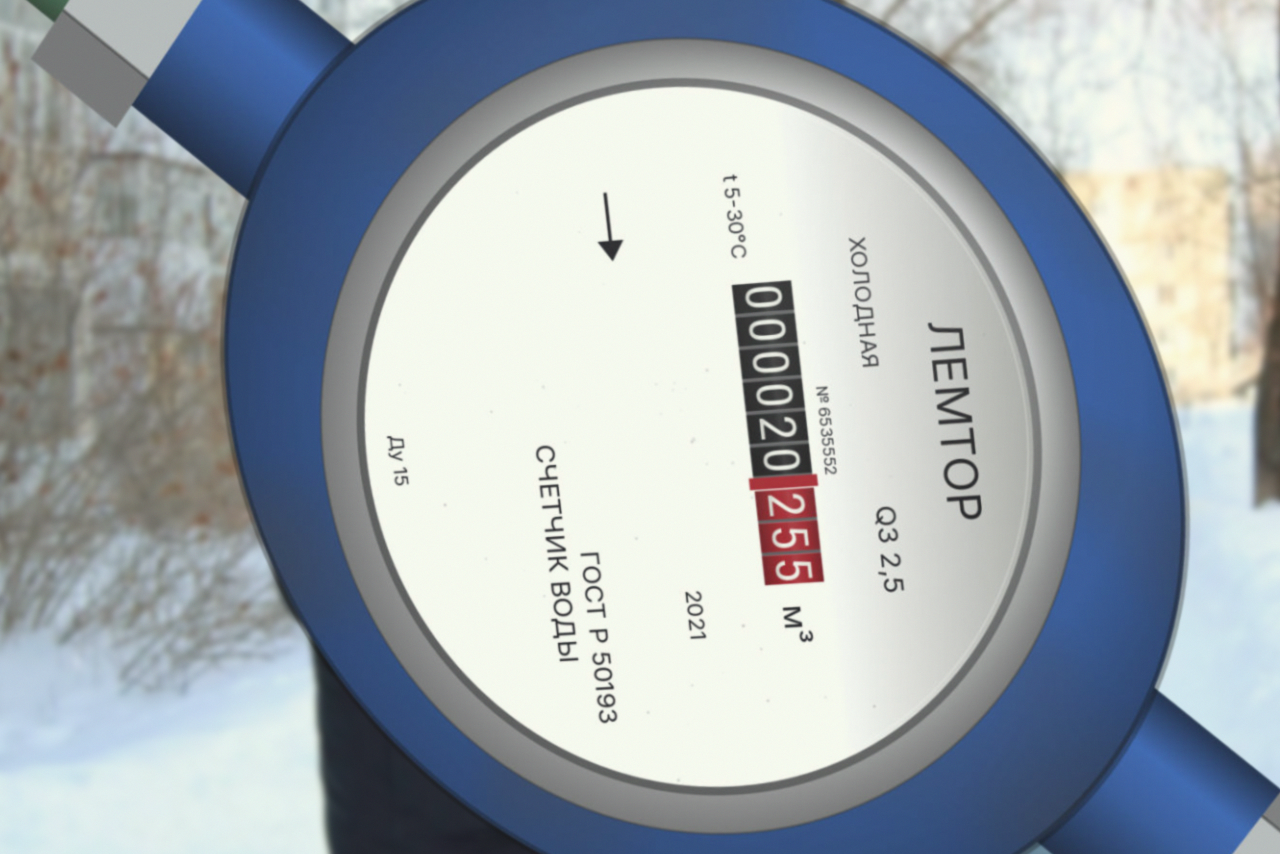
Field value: 20.255 (m³)
